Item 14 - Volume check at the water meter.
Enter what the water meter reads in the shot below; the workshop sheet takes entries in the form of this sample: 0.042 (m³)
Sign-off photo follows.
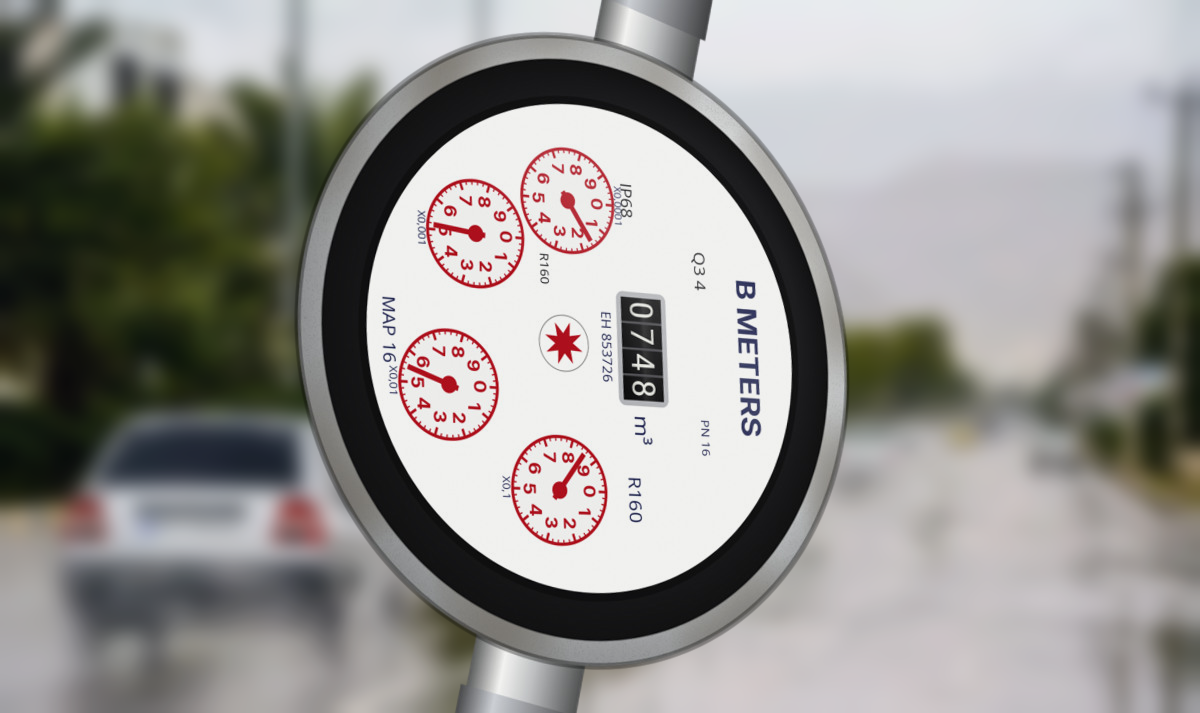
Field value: 748.8551 (m³)
